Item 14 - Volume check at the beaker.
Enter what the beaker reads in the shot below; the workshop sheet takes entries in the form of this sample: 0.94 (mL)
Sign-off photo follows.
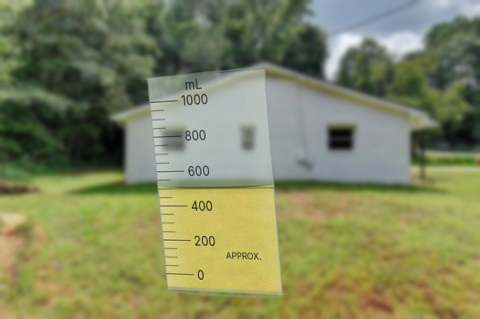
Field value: 500 (mL)
